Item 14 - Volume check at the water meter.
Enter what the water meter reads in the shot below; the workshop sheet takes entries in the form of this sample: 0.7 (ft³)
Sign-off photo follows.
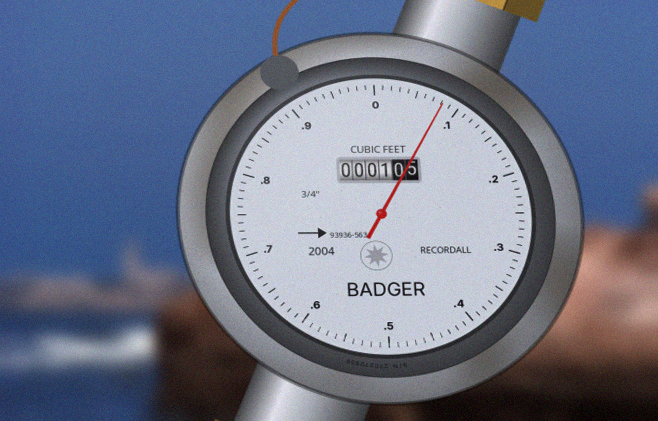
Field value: 105.08 (ft³)
